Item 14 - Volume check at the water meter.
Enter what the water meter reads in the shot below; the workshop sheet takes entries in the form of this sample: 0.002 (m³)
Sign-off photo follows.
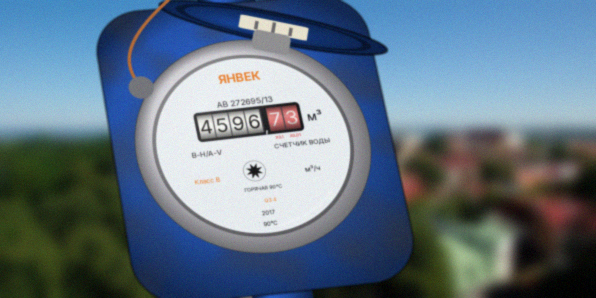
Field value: 4596.73 (m³)
